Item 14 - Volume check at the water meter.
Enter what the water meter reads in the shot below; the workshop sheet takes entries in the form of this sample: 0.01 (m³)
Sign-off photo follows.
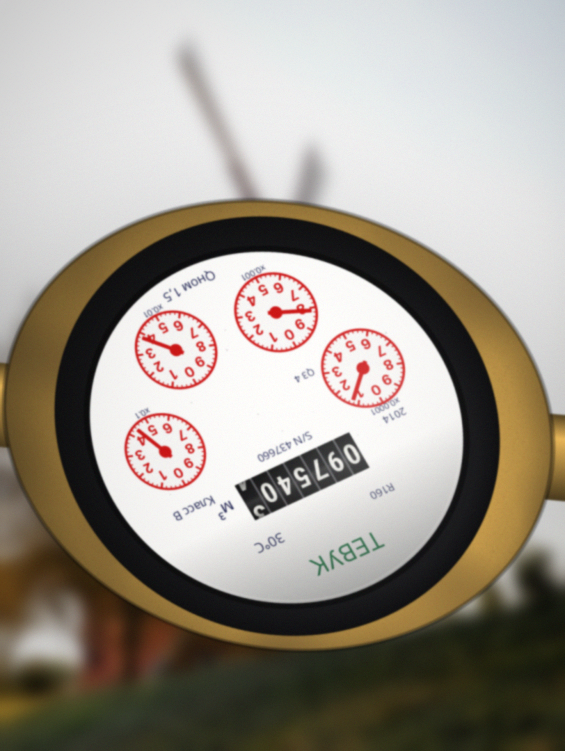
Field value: 975403.4381 (m³)
